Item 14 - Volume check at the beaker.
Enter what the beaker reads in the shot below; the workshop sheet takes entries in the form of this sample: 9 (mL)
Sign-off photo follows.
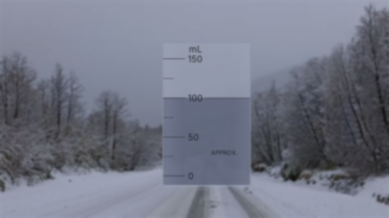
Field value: 100 (mL)
